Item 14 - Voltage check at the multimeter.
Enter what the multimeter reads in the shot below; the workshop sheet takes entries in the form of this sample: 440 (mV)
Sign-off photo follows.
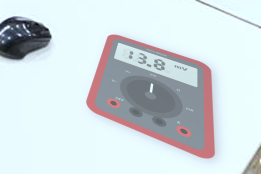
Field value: 13.8 (mV)
